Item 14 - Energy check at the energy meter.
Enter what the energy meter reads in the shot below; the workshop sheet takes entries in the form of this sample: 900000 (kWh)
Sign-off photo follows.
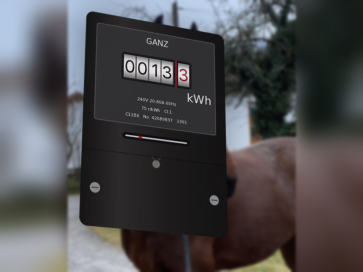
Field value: 13.3 (kWh)
